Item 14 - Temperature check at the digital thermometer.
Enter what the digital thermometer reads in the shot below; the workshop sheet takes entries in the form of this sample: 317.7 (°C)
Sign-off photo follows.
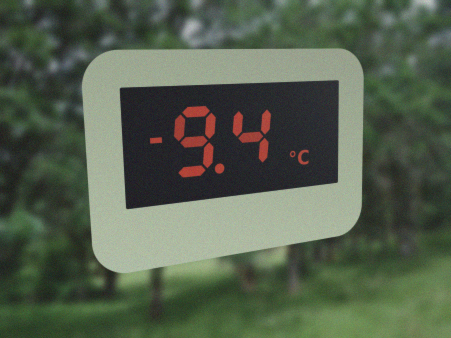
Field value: -9.4 (°C)
